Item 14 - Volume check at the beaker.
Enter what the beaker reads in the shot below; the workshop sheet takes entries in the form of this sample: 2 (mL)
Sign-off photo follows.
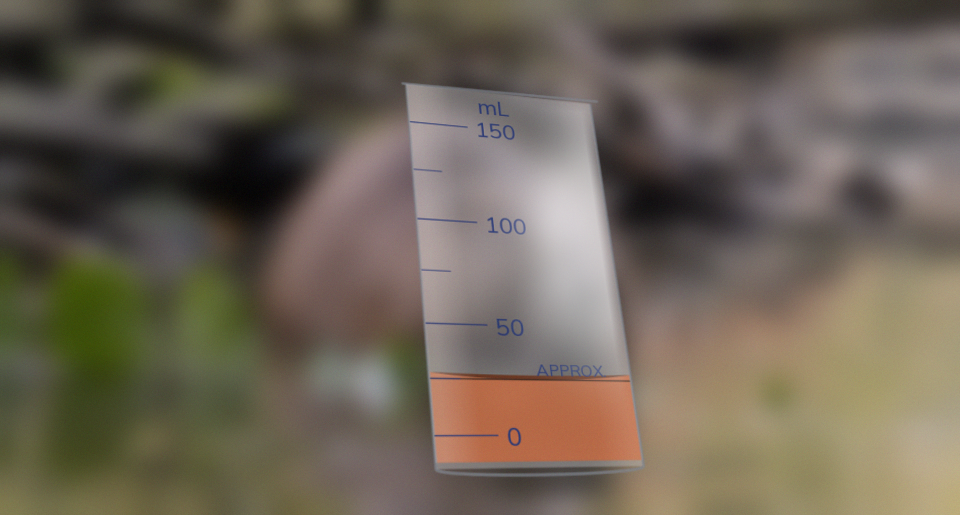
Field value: 25 (mL)
